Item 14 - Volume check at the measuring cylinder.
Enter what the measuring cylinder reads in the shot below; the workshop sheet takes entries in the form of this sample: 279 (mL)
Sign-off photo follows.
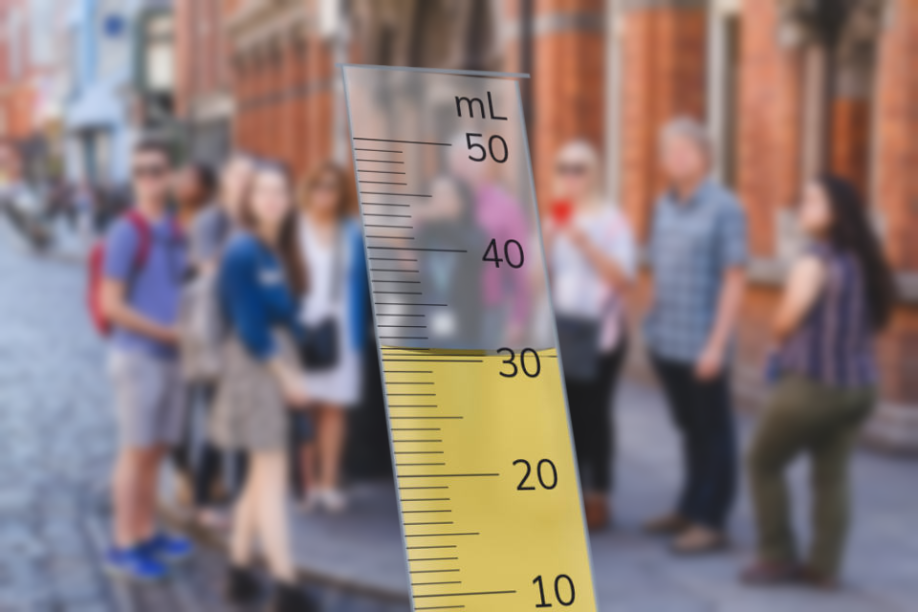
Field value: 30.5 (mL)
